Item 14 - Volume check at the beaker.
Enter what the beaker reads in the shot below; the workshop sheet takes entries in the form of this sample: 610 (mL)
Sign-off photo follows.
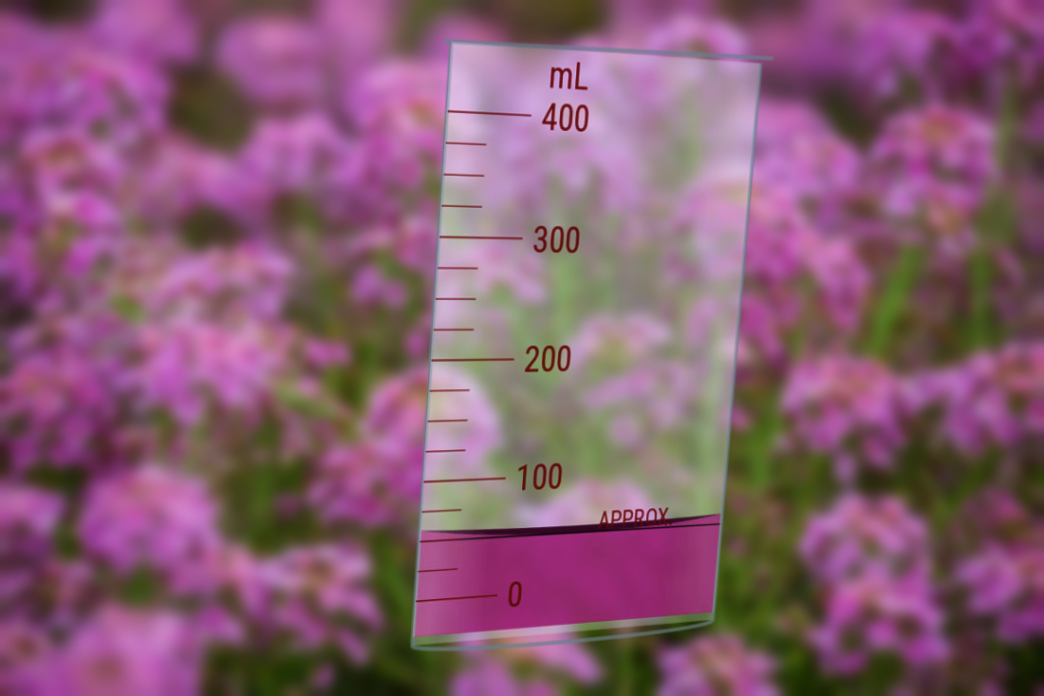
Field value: 50 (mL)
